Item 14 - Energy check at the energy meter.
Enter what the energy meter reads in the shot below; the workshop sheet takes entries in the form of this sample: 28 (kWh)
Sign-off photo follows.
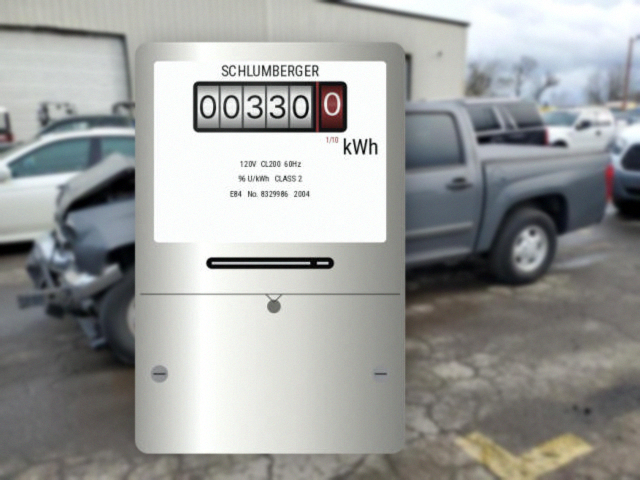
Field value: 330.0 (kWh)
